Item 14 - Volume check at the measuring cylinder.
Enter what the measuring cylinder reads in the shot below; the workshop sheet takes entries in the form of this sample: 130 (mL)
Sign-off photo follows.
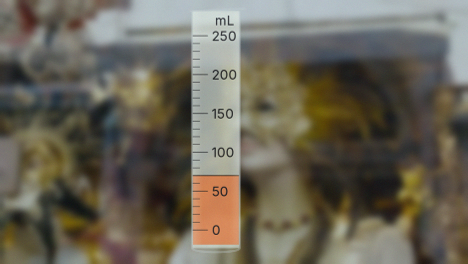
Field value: 70 (mL)
